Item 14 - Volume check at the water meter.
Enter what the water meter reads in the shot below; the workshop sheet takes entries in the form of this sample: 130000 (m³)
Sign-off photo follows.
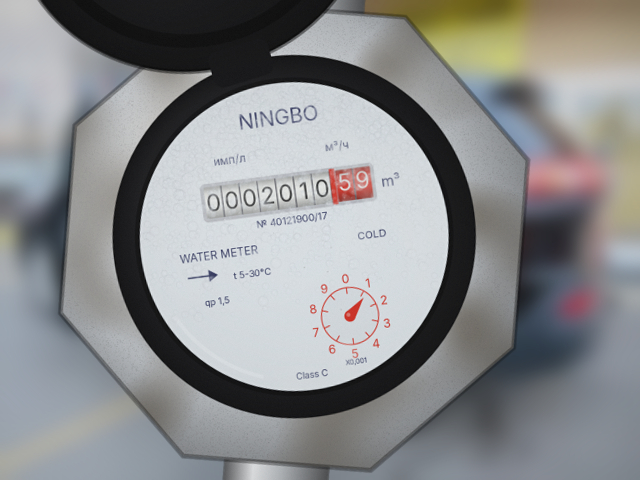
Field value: 2010.591 (m³)
